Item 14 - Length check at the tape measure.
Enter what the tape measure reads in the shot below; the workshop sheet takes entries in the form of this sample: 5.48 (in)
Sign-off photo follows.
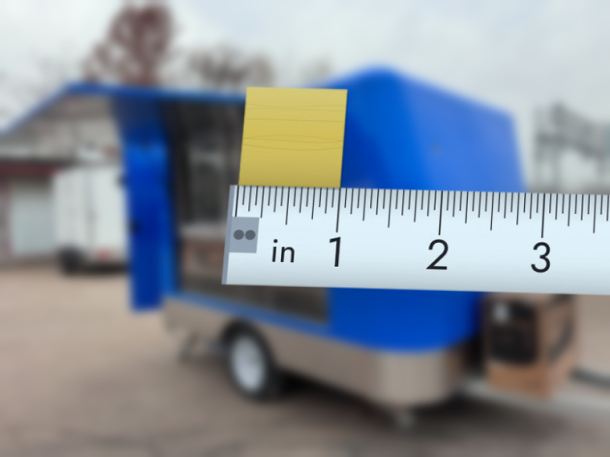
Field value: 1 (in)
